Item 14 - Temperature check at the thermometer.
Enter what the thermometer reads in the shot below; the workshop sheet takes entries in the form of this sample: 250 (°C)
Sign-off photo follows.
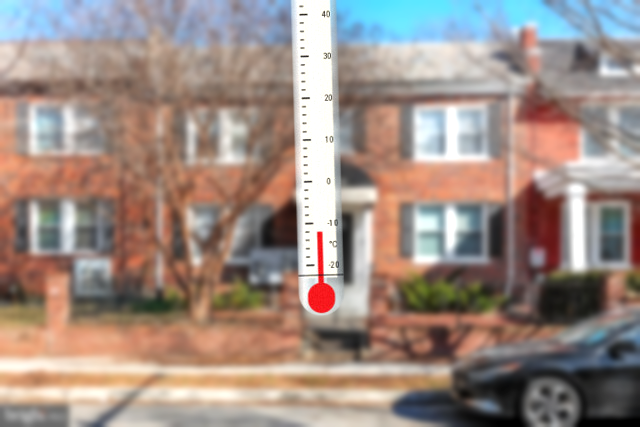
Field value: -12 (°C)
